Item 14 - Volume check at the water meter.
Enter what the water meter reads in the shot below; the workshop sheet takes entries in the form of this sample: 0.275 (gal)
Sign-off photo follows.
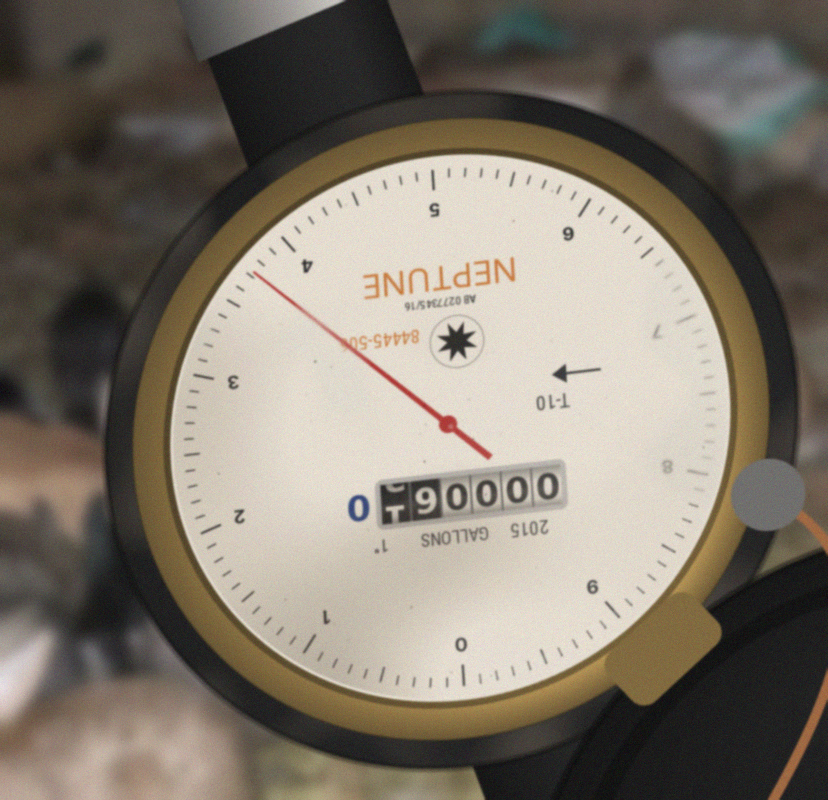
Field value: 613.7 (gal)
